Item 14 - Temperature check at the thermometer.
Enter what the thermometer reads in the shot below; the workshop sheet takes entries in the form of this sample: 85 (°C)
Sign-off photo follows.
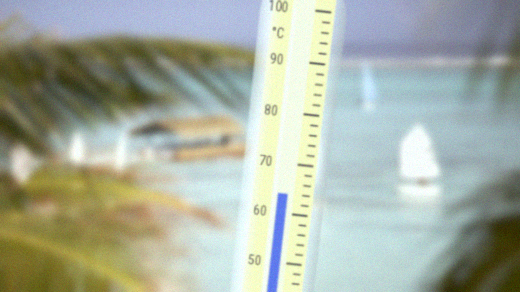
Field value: 64 (°C)
